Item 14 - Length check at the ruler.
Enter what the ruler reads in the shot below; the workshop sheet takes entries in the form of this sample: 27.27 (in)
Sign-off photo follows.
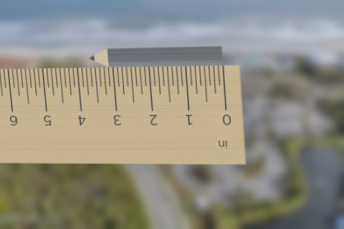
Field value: 3.625 (in)
